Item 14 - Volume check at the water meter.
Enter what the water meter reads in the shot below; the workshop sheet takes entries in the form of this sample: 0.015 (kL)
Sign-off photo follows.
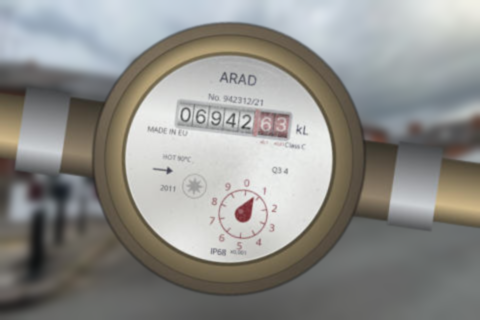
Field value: 6942.630 (kL)
